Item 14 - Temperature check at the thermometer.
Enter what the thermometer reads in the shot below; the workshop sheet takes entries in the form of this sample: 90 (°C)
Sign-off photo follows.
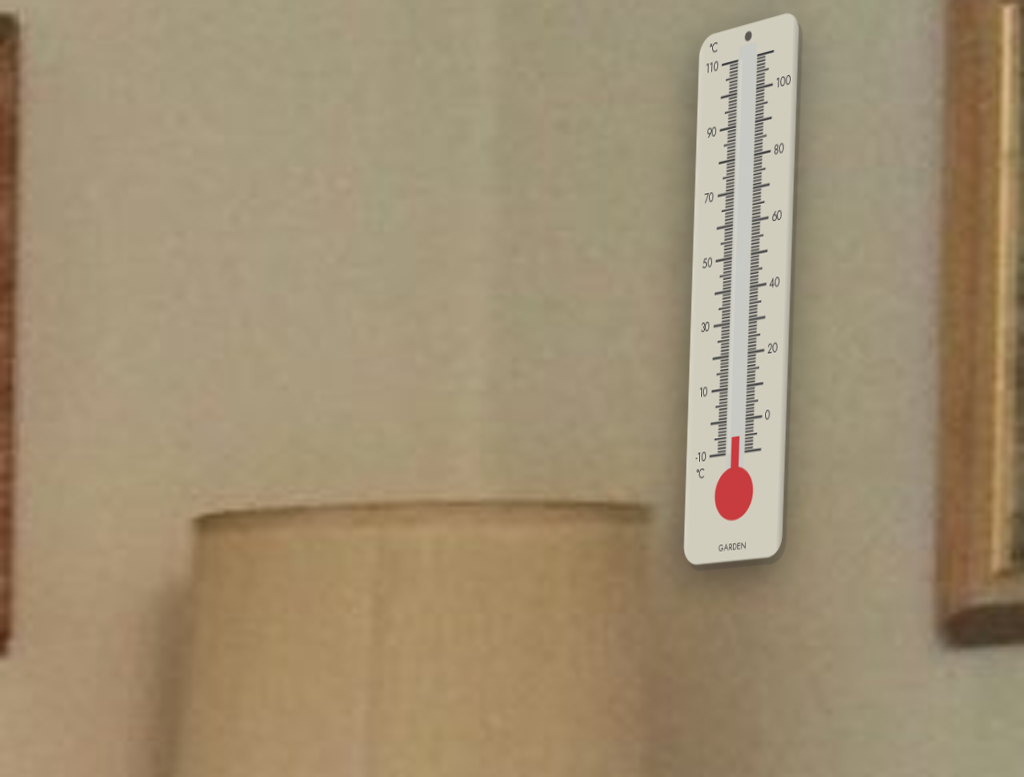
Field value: -5 (°C)
